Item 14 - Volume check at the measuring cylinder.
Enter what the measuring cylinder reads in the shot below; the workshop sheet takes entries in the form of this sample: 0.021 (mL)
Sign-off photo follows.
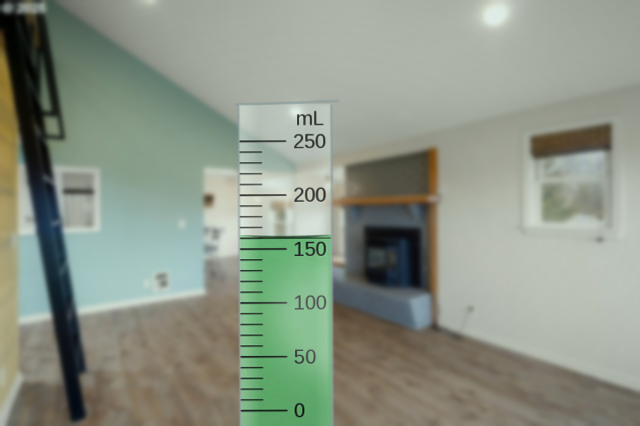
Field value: 160 (mL)
